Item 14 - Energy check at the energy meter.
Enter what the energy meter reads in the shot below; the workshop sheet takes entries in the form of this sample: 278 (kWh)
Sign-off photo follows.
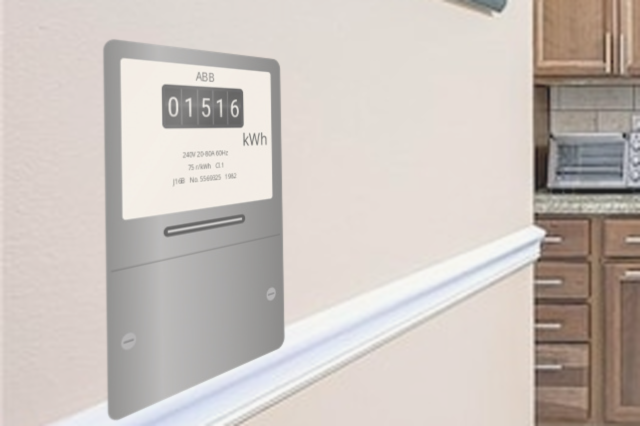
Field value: 1516 (kWh)
